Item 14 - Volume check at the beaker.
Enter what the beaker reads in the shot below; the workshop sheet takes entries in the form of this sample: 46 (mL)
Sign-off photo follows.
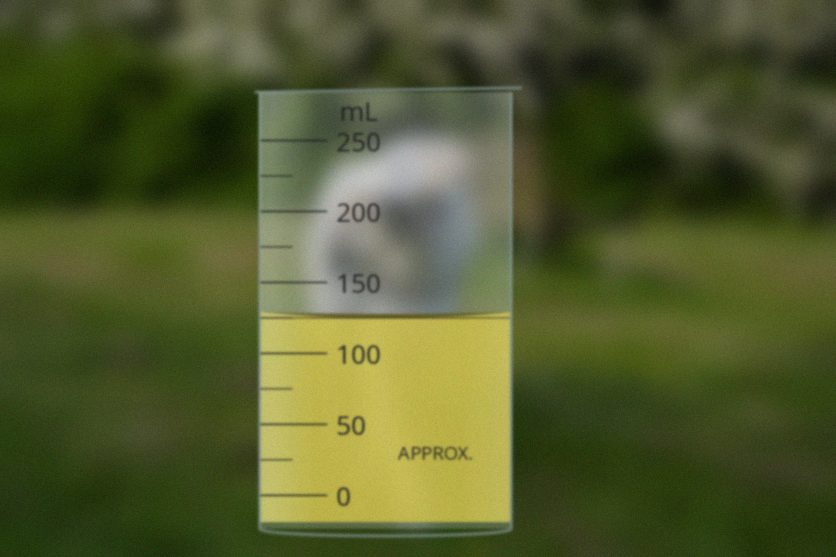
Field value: 125 (mL)
